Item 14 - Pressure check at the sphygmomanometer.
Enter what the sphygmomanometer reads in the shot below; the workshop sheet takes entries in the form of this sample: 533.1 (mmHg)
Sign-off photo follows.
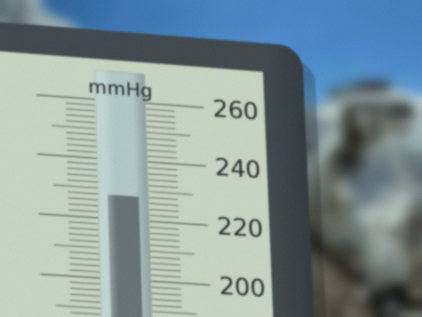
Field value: 228 (mmHg)
